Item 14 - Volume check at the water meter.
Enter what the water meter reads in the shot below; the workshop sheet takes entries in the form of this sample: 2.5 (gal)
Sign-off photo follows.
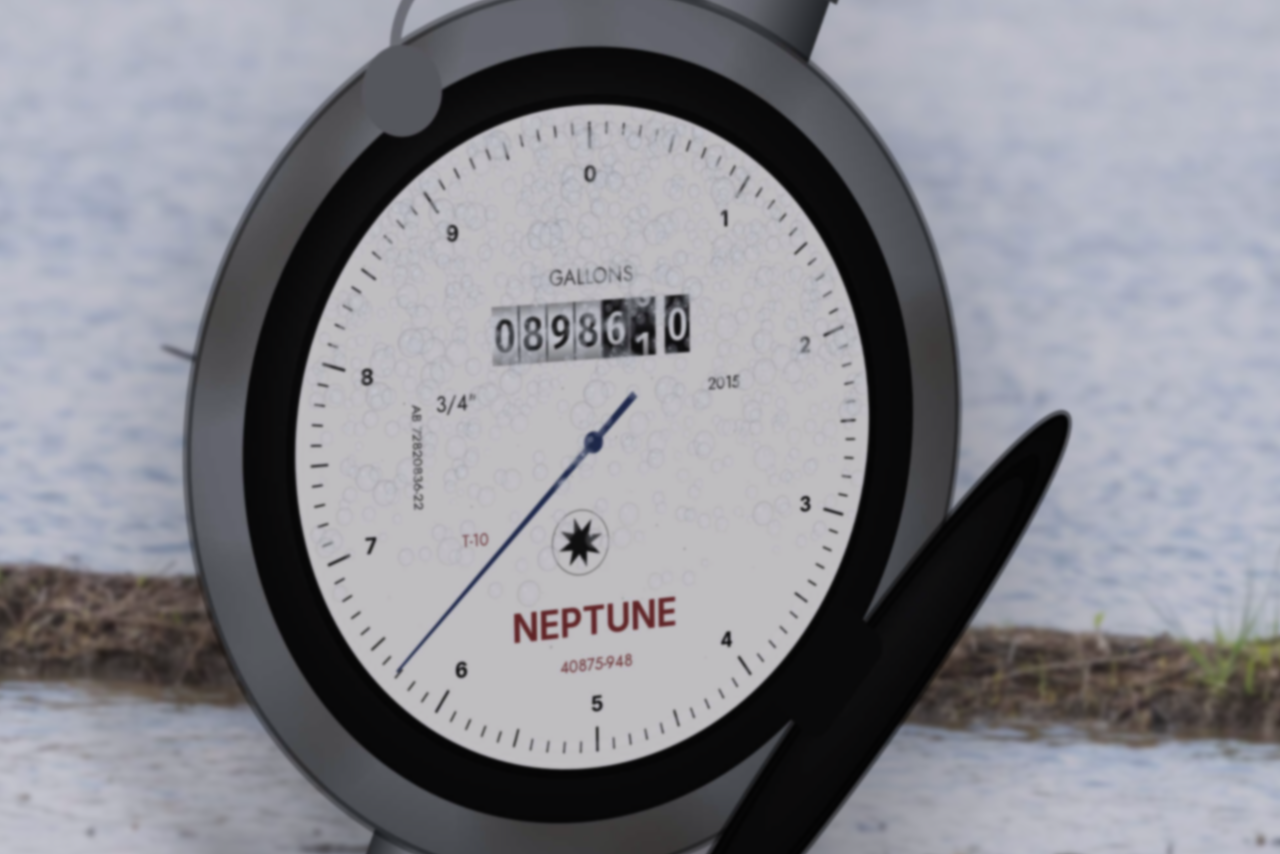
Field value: 898606.3 (gal)
